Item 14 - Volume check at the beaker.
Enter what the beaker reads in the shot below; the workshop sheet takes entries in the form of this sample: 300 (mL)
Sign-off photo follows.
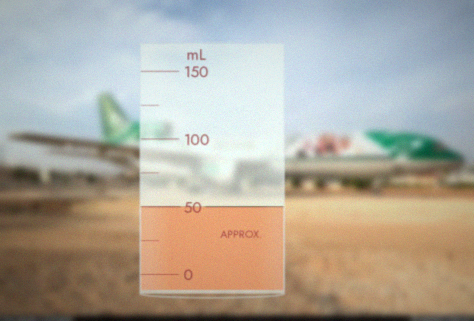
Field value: 50 (mL)
